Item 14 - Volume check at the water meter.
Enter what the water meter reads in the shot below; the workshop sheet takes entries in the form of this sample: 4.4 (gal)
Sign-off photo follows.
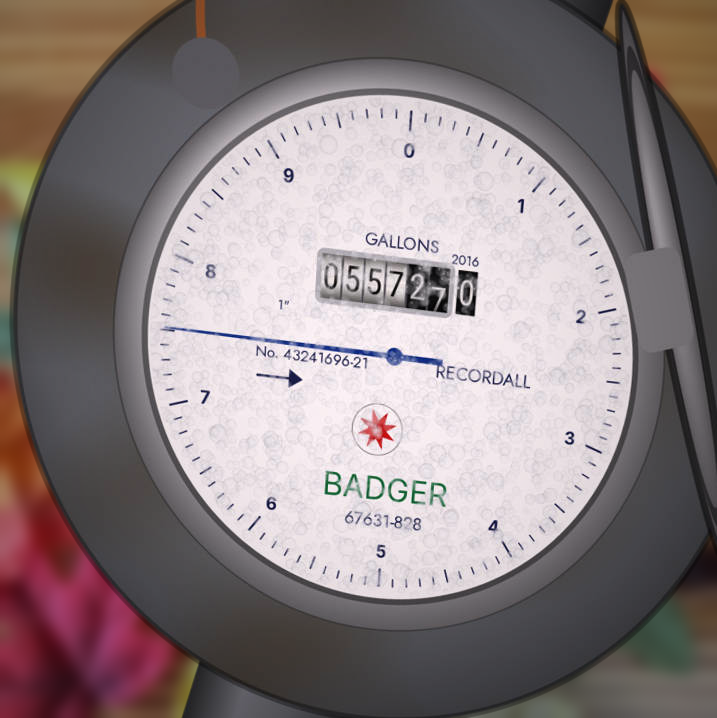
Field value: 557267.5 (gal)
